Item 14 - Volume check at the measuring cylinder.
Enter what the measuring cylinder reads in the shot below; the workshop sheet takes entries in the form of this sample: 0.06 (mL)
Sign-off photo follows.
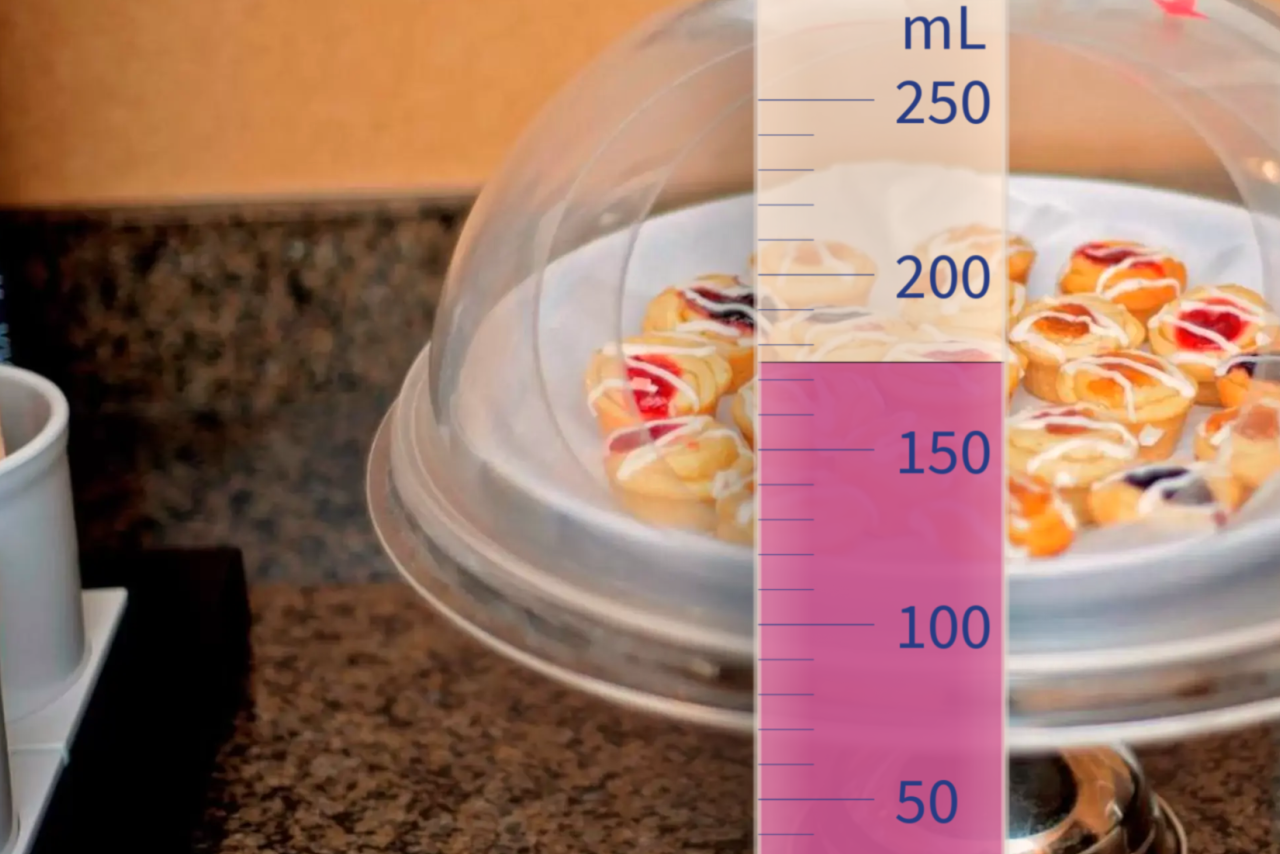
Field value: 175 (mL)
